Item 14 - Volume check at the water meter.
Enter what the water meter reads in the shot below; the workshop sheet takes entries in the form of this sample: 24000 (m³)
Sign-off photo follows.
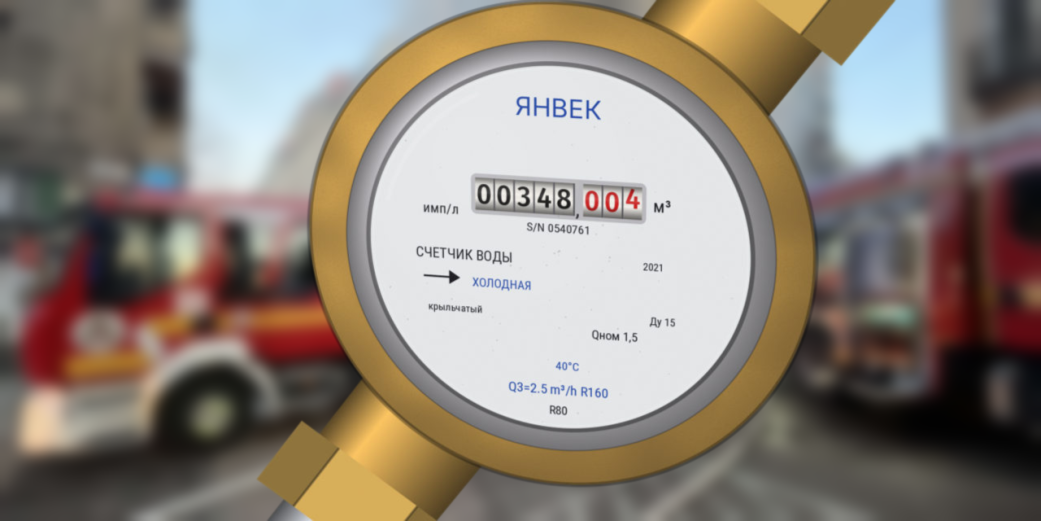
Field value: 348.004 (m³)
